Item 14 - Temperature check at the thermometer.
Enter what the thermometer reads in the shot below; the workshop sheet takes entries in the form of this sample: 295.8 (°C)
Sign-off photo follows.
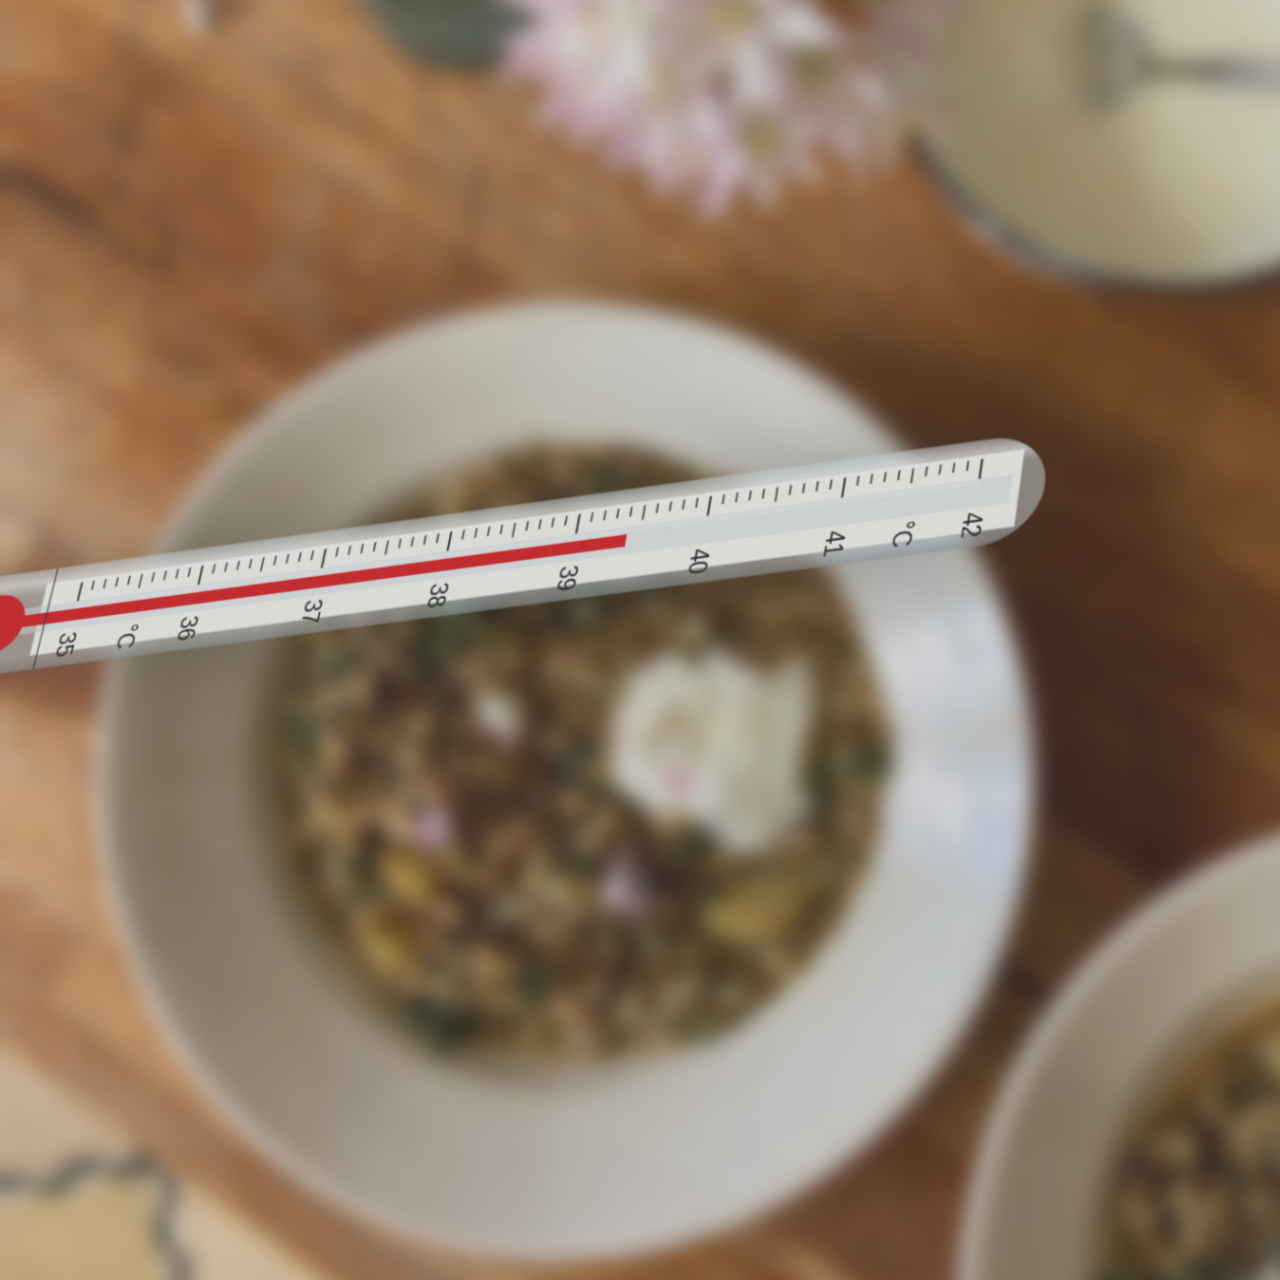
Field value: 39.4 (°C)
